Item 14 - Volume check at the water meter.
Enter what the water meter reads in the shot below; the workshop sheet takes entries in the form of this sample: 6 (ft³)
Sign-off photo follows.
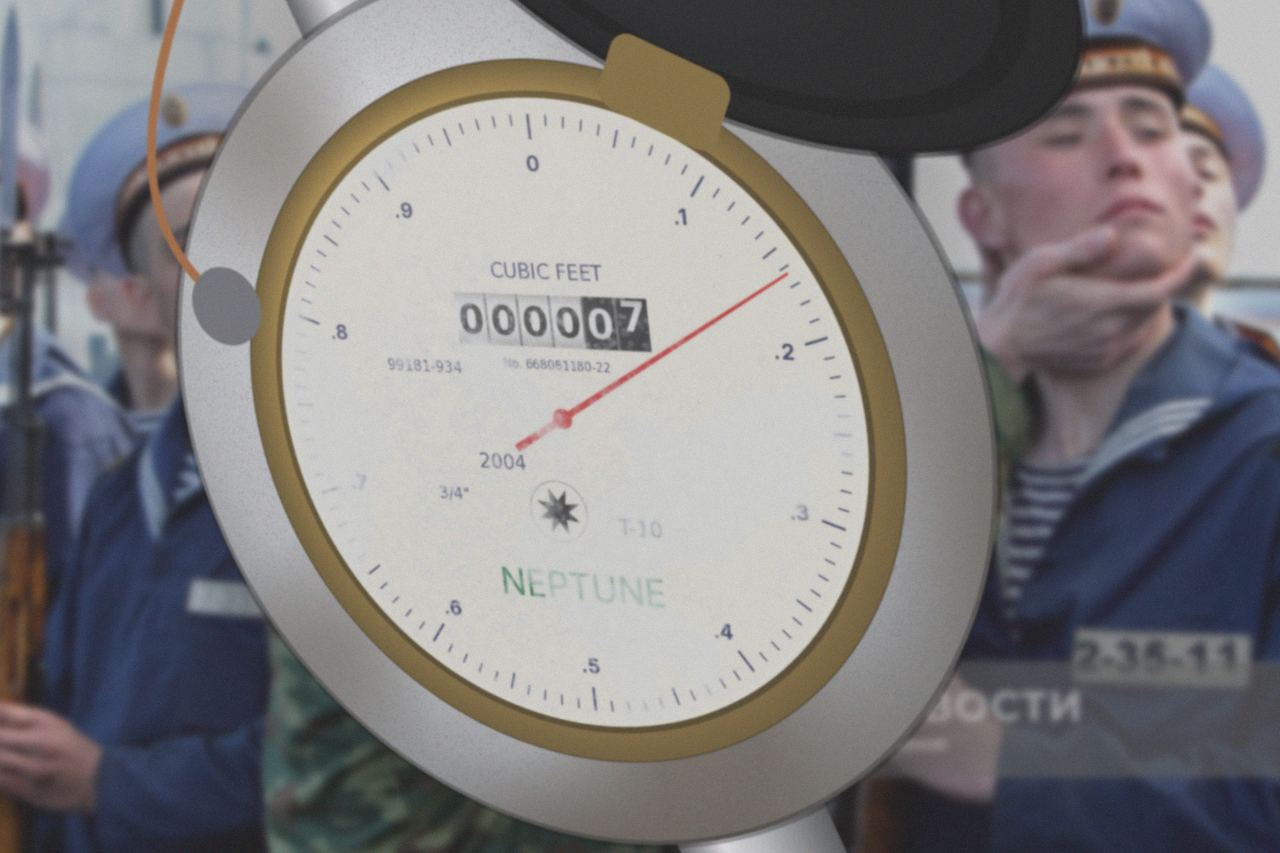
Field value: 7.16 (ft³)
